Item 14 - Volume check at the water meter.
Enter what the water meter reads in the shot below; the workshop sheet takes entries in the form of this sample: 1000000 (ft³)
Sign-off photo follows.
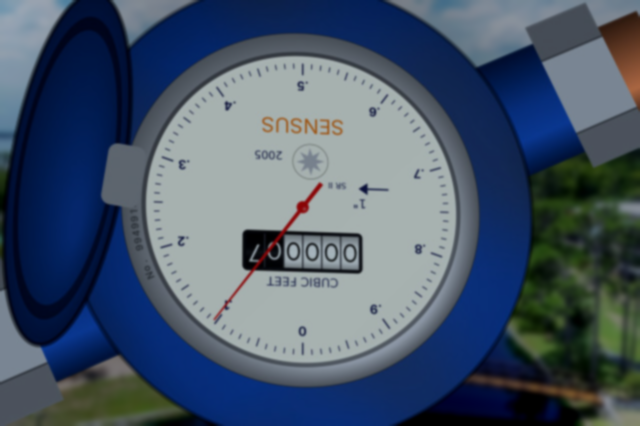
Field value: 7.10 (ft³)
